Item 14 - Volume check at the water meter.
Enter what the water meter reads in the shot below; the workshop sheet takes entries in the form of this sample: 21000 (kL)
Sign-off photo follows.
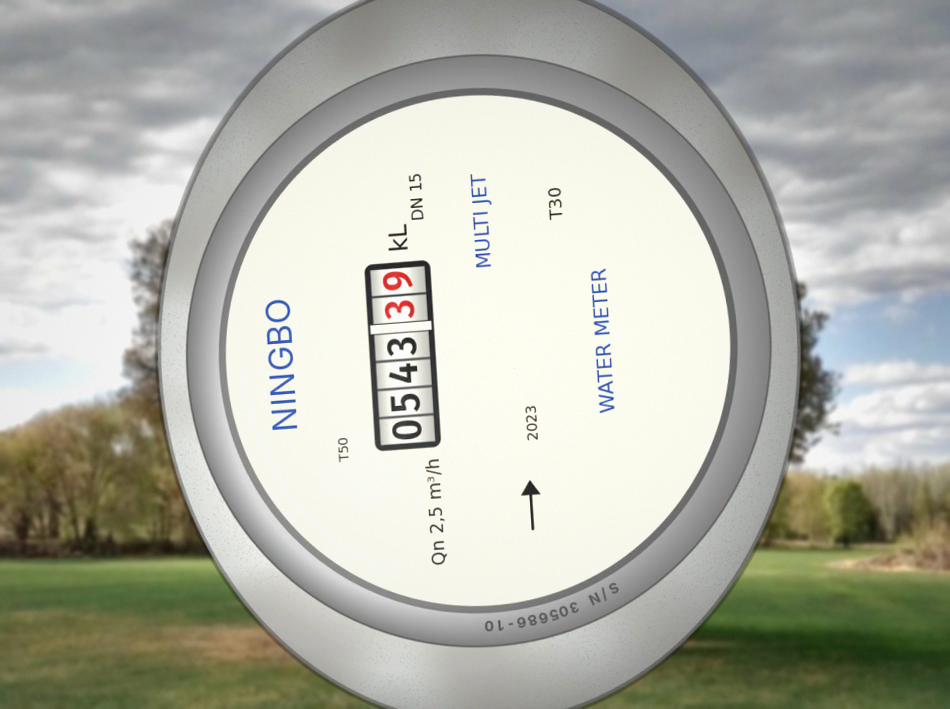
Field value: 543.39 (kL)
